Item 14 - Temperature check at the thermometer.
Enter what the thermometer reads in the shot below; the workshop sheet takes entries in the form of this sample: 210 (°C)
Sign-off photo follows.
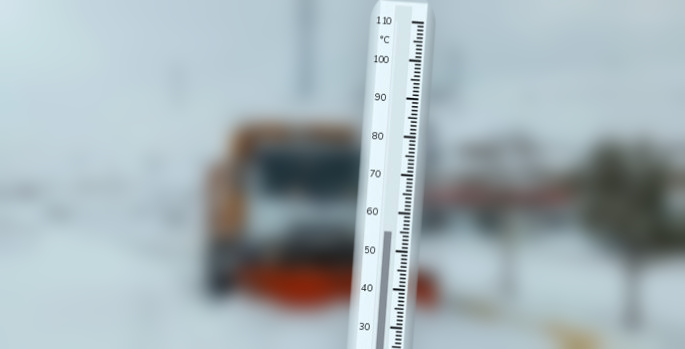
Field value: 55 (°C)
